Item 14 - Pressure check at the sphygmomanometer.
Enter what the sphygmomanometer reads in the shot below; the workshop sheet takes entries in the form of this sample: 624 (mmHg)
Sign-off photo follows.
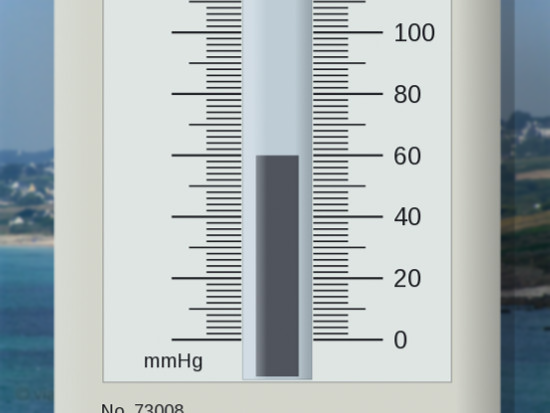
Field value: 60 (mmHg)
